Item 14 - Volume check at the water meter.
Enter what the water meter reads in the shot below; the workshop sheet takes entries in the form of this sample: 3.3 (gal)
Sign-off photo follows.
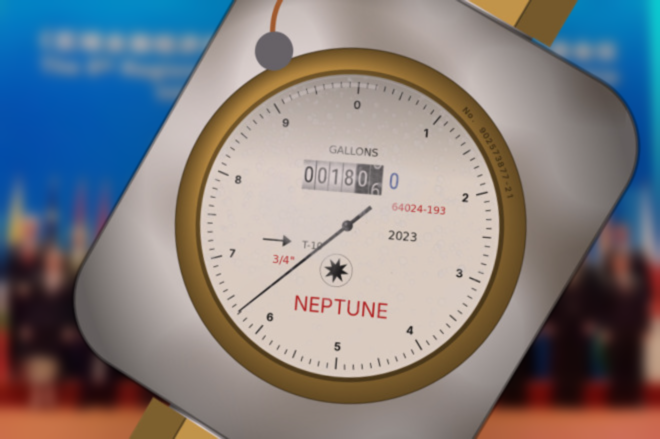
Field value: 18056.3 (gal)
